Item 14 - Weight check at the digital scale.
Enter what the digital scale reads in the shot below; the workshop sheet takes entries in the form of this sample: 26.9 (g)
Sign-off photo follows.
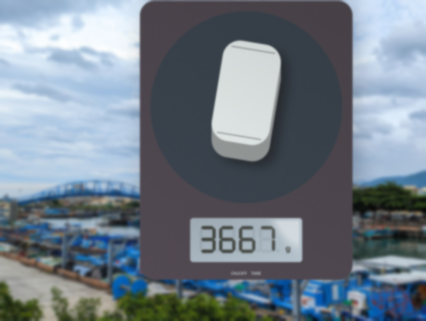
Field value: 3667 (g)
